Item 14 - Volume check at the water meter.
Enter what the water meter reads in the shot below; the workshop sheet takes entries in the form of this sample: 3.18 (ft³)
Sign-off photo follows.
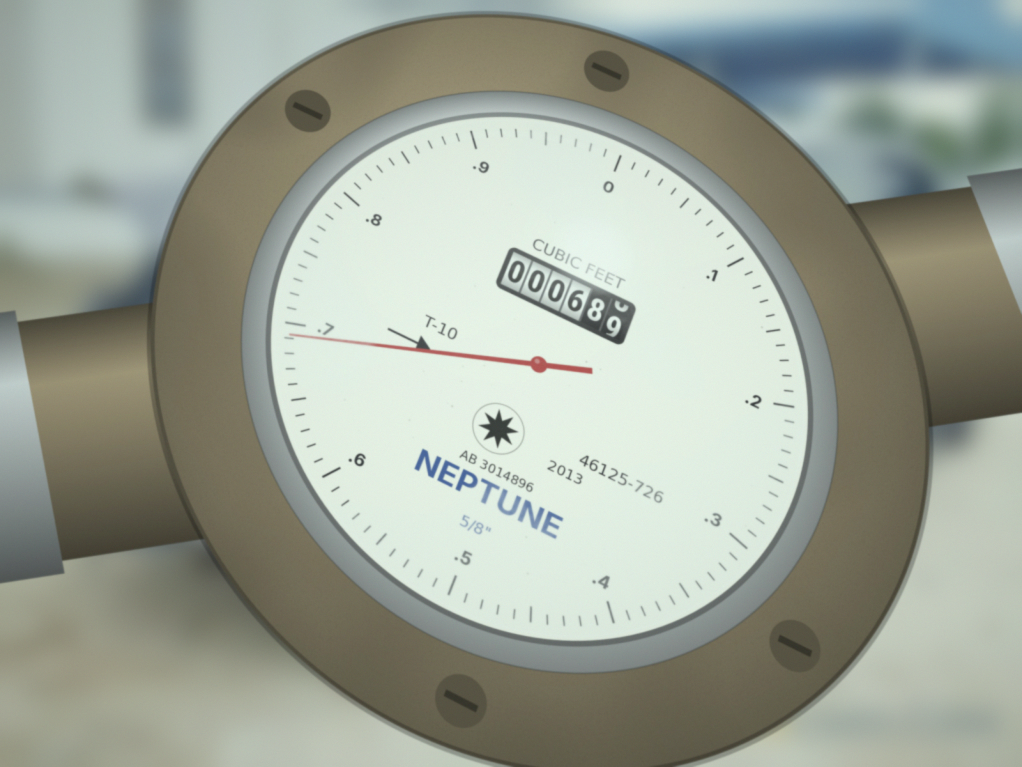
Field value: 688.69 (ft³)
